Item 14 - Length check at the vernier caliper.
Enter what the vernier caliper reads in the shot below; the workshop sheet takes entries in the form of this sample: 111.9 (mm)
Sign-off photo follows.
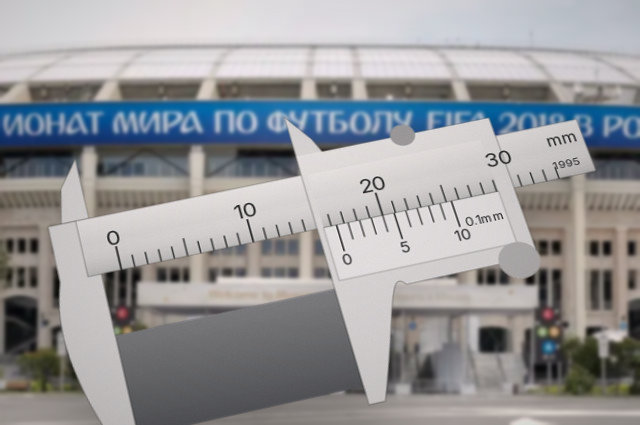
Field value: 16.4 (mm)
